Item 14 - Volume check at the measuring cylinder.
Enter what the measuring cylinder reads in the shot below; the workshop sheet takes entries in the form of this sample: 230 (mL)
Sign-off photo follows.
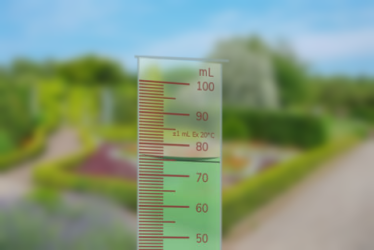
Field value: 75 (mL)
